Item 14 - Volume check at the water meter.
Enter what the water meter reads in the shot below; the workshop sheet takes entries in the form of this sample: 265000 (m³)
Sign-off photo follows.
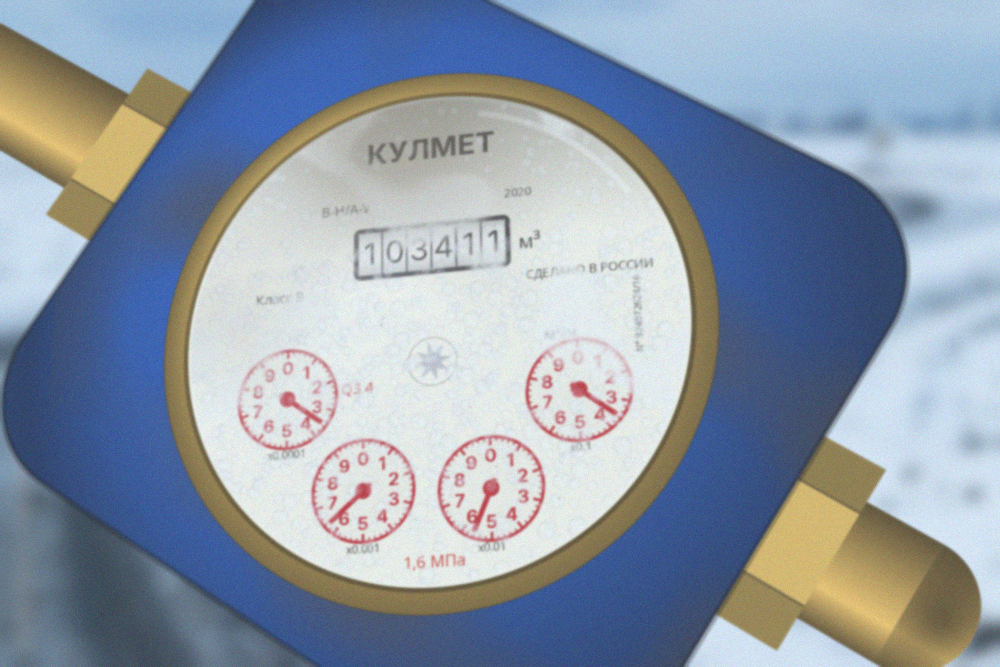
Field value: 103411.3563 (m³)
